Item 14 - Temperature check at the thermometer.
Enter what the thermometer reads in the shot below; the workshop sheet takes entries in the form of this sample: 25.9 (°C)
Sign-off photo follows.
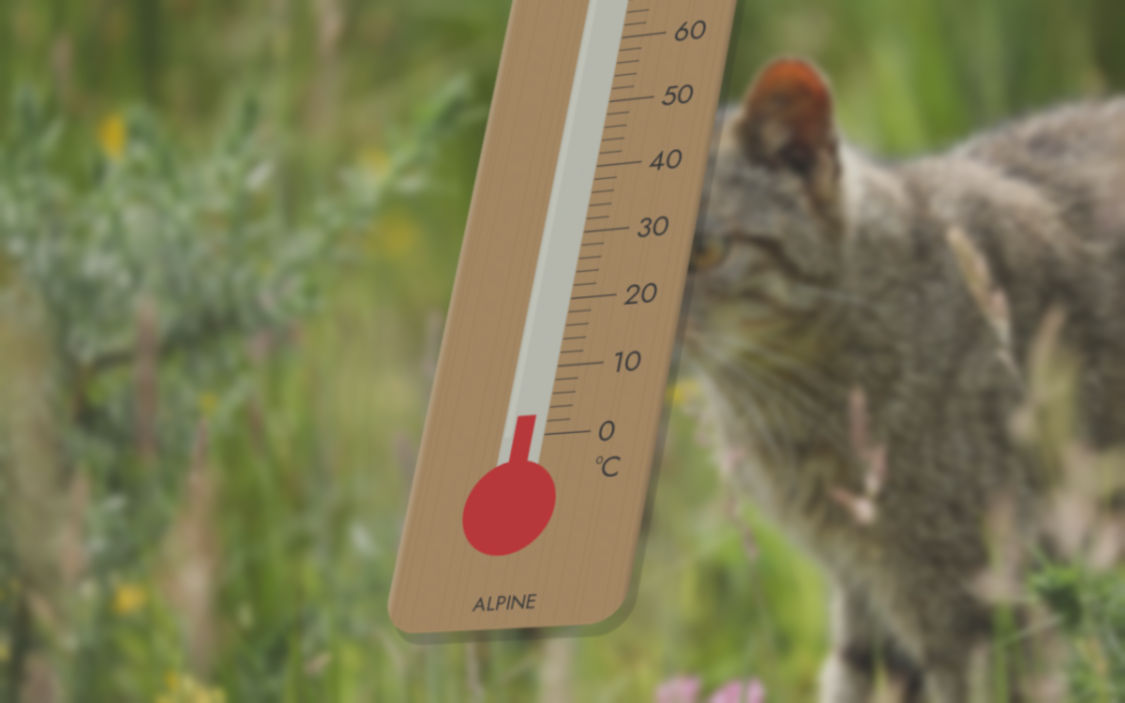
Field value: 3 (°C)
